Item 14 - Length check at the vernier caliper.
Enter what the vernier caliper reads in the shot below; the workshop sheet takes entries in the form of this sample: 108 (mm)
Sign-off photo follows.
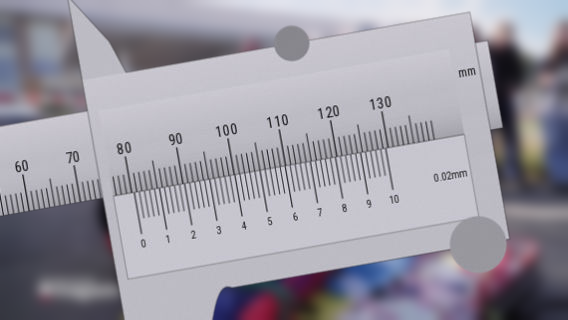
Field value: 80.5 (mm)
